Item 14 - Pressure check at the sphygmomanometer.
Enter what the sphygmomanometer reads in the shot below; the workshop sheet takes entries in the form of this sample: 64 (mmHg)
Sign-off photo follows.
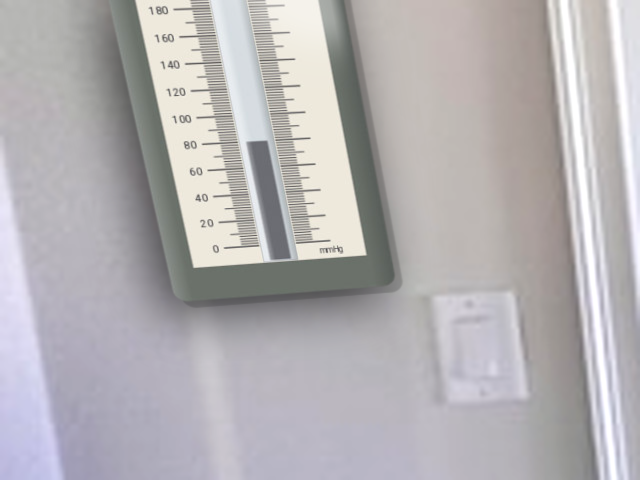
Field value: 80 (mmHg)
